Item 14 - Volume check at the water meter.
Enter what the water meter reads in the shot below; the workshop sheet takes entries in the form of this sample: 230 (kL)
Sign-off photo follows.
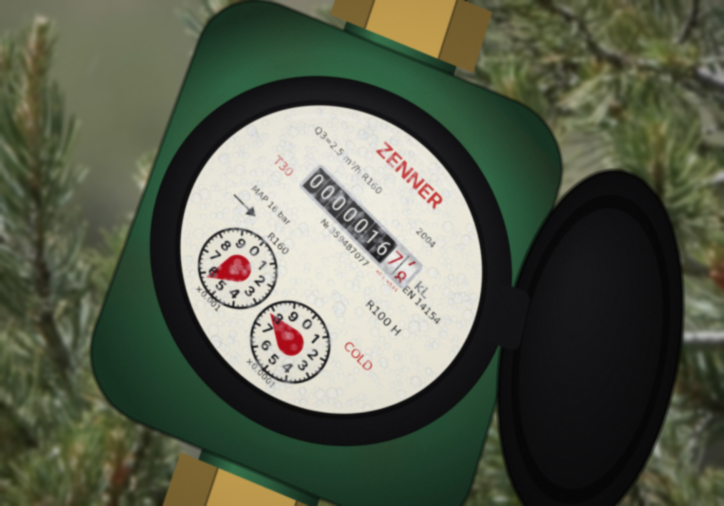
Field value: 16.7757 (kL)
